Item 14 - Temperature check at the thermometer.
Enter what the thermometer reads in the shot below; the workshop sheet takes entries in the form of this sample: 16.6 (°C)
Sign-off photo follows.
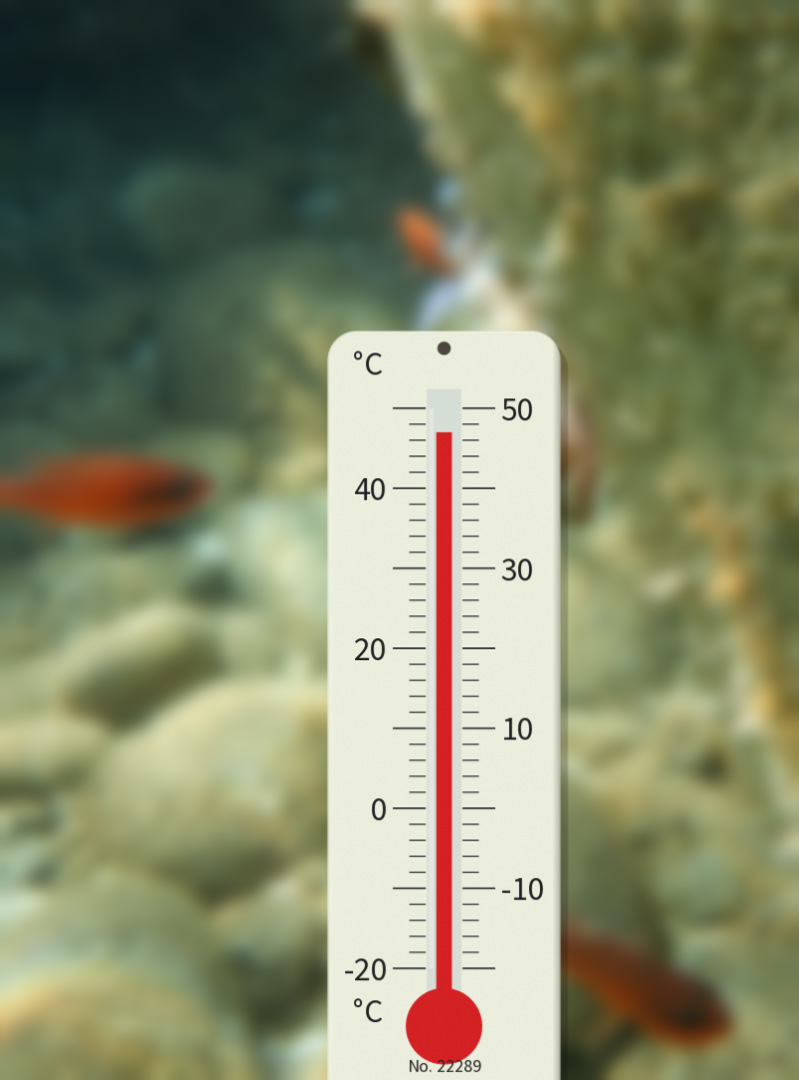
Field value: 47 (°C)
